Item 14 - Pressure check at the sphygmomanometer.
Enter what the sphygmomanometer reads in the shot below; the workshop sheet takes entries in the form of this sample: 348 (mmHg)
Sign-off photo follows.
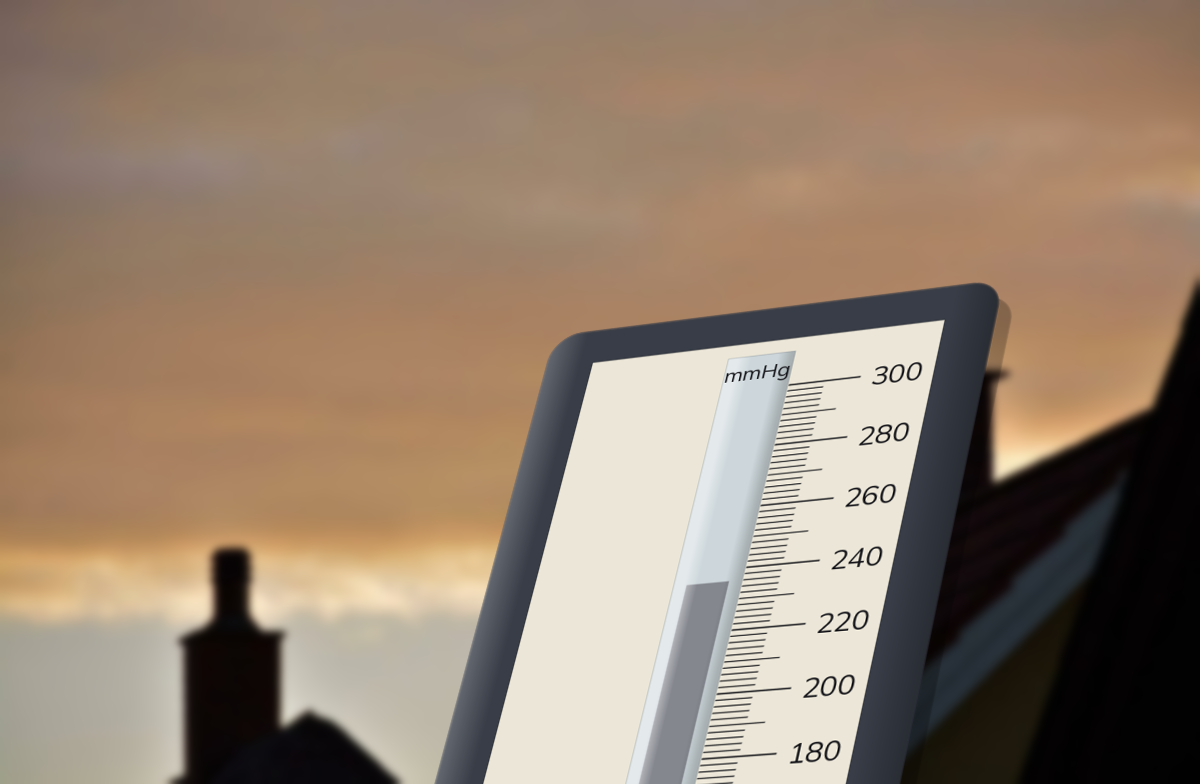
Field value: 236 (mmHg)
